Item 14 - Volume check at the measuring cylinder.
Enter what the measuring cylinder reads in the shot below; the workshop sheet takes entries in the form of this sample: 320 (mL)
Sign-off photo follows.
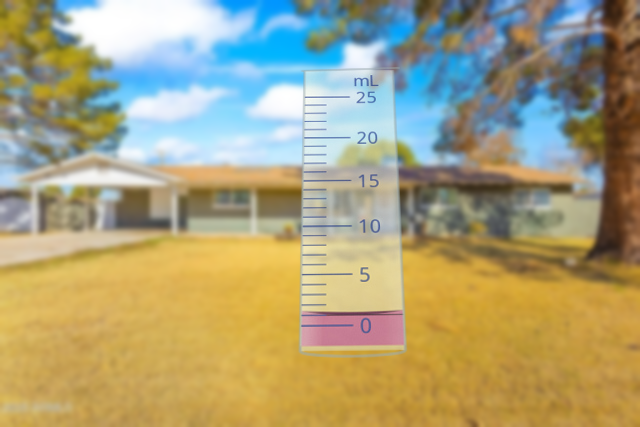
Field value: 1 (mL)
